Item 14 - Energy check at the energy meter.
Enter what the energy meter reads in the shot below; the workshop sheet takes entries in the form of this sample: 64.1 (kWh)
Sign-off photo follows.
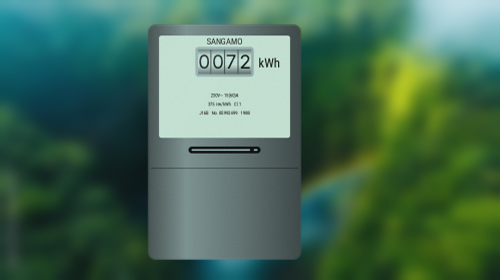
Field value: 72 (kWh)
